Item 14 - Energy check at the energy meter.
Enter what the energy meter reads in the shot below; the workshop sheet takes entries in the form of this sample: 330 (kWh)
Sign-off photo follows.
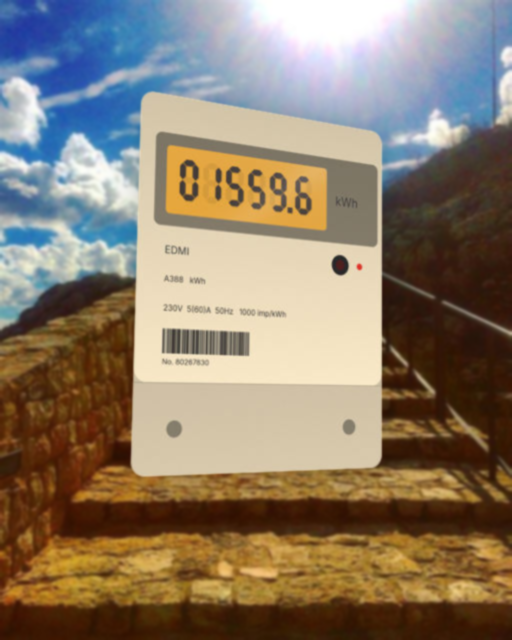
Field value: 1559.6 (kWh)
